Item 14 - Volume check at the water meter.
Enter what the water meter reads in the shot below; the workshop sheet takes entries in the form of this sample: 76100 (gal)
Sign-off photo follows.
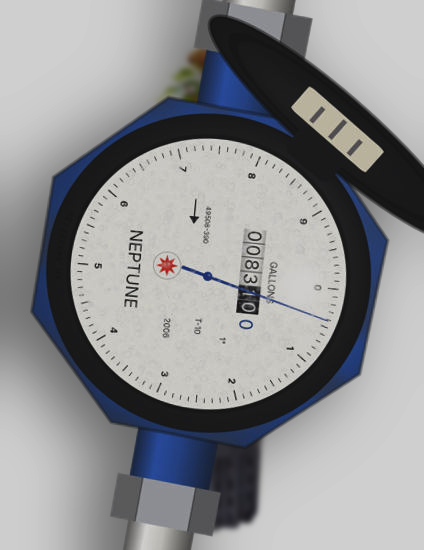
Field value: 83100.4 (gal)
